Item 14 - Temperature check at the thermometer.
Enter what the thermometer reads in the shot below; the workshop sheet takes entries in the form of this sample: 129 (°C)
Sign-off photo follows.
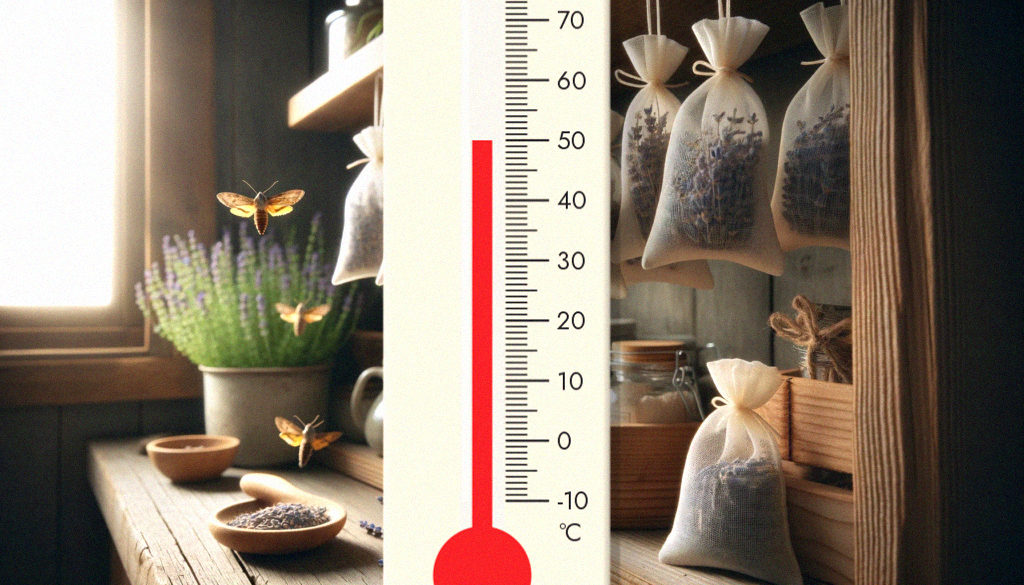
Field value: 50 (°C)
